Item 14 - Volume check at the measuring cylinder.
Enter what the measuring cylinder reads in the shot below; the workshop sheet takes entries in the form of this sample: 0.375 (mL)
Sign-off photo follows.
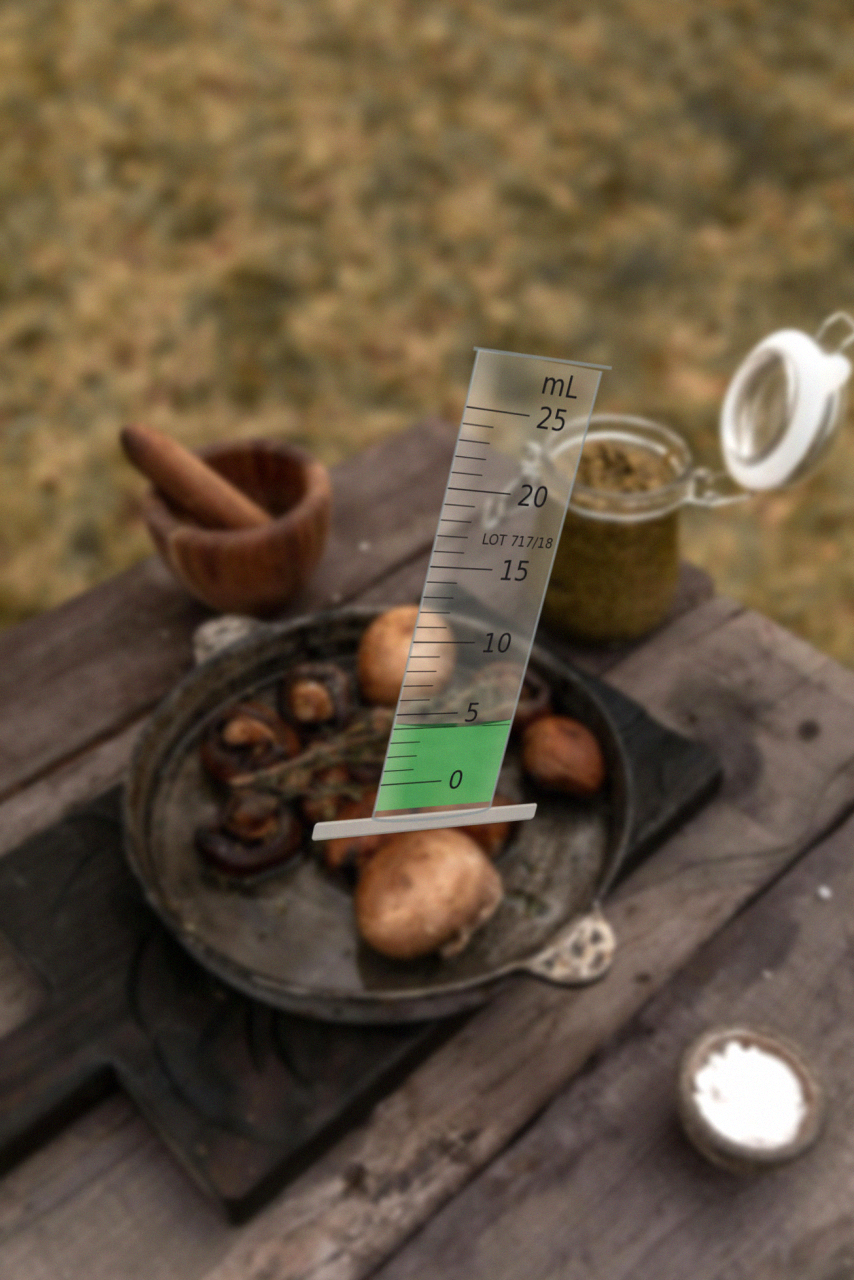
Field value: 4 (mL)
